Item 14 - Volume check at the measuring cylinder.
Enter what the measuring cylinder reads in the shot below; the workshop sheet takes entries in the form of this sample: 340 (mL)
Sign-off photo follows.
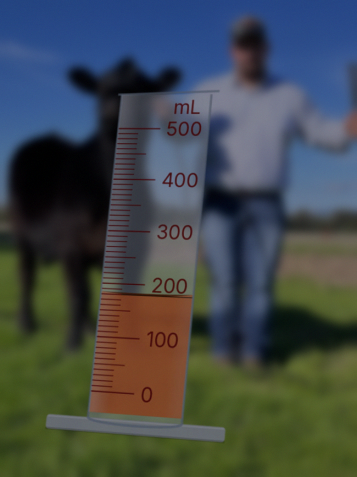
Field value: 180 (mL)
